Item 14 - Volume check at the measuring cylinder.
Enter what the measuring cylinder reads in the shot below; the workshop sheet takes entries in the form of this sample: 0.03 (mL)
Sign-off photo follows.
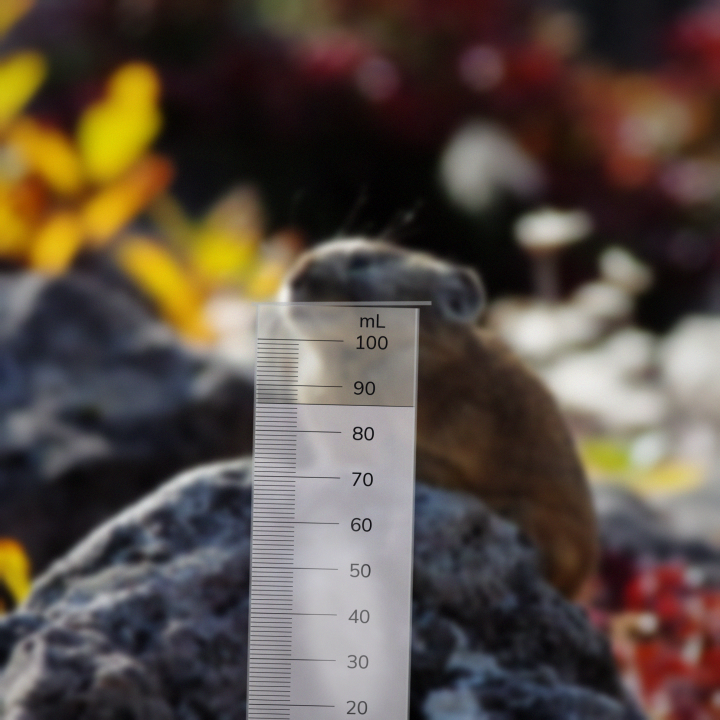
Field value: 86 (mL)
